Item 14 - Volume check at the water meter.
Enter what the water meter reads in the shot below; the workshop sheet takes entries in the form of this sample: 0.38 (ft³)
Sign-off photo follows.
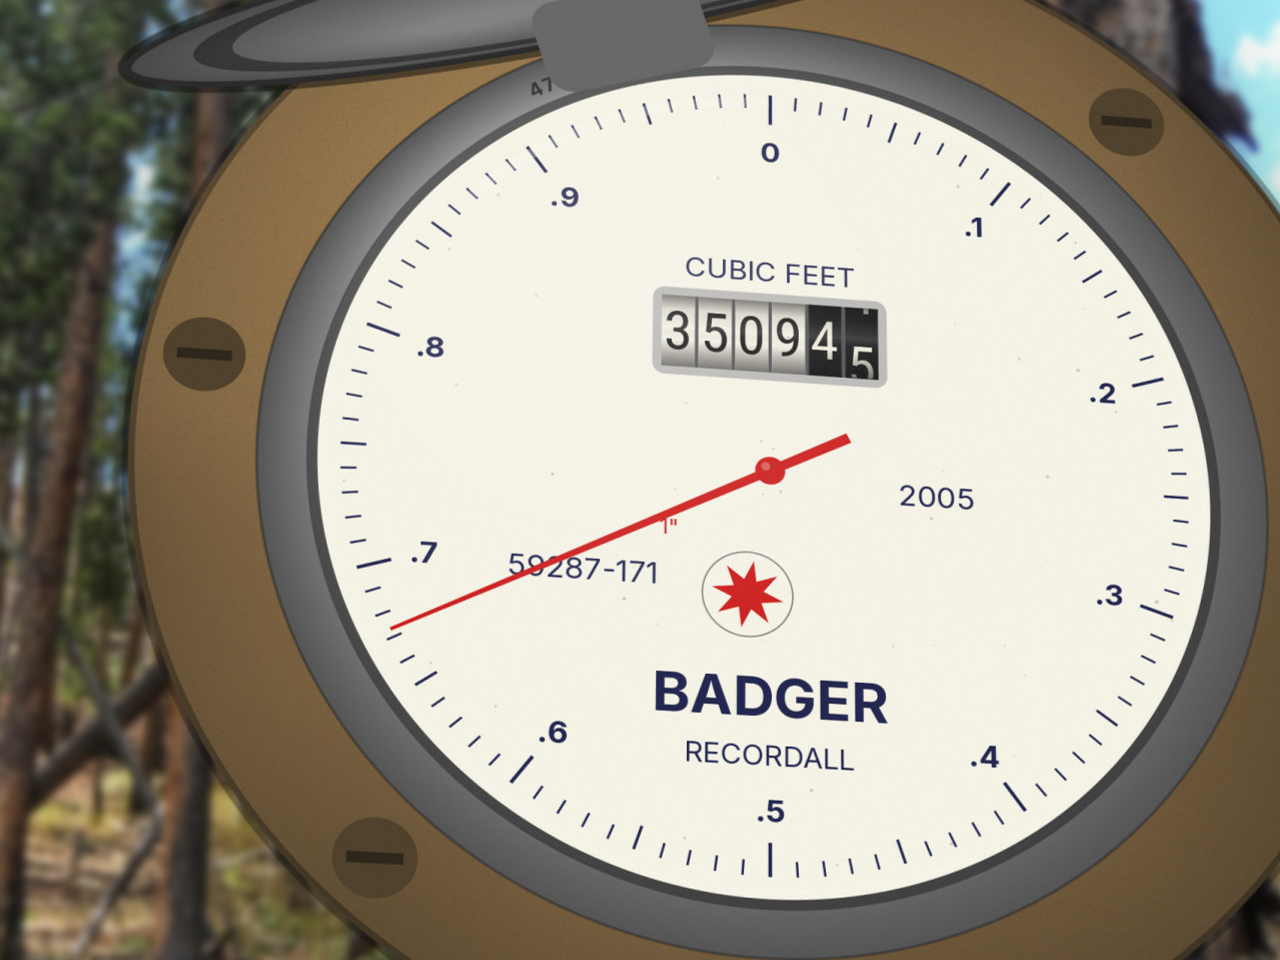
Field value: 350944.67 (ft³)
